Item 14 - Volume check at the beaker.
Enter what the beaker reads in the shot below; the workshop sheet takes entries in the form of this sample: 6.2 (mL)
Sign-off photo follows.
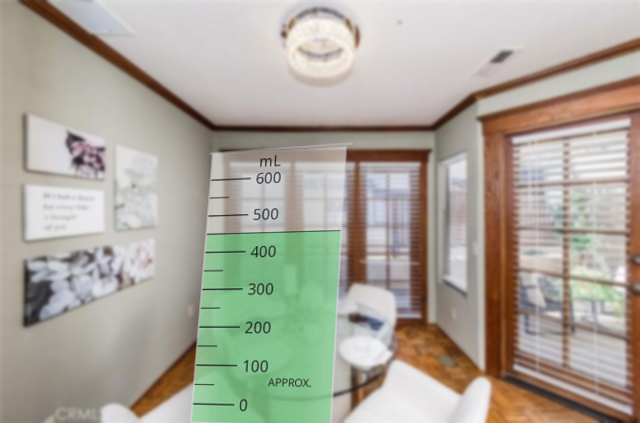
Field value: 450 (mL)
